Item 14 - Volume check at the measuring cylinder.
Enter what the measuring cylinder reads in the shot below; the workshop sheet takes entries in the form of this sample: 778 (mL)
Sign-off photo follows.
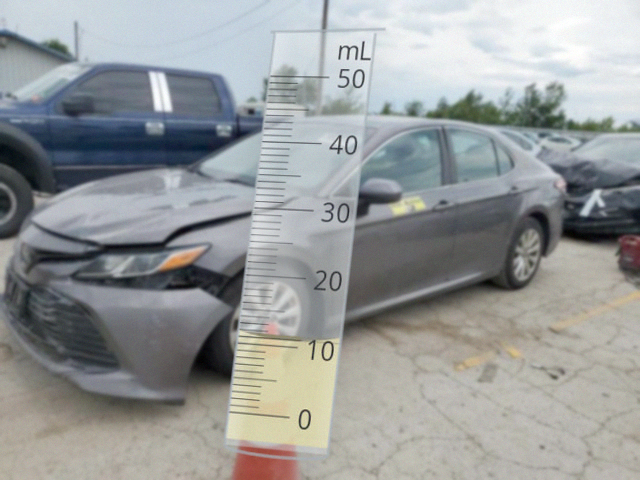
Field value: 11 (mL)
